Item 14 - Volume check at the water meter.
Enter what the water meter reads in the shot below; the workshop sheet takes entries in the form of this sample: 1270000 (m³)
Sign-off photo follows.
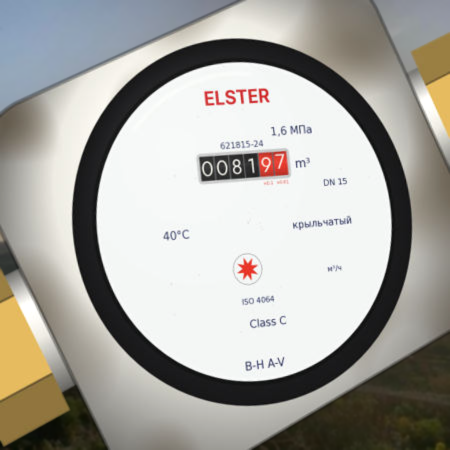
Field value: 81.97 (m³)
